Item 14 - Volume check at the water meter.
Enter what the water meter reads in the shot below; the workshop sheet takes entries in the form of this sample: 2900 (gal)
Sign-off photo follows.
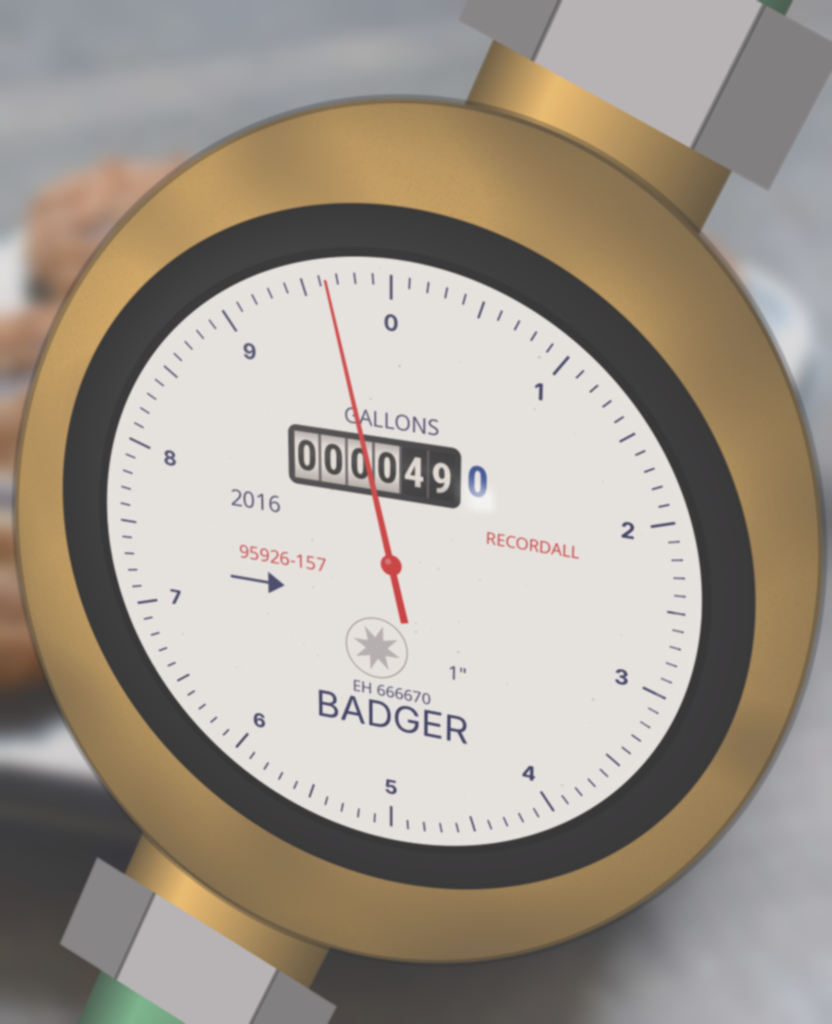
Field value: 489.6 (gal)
